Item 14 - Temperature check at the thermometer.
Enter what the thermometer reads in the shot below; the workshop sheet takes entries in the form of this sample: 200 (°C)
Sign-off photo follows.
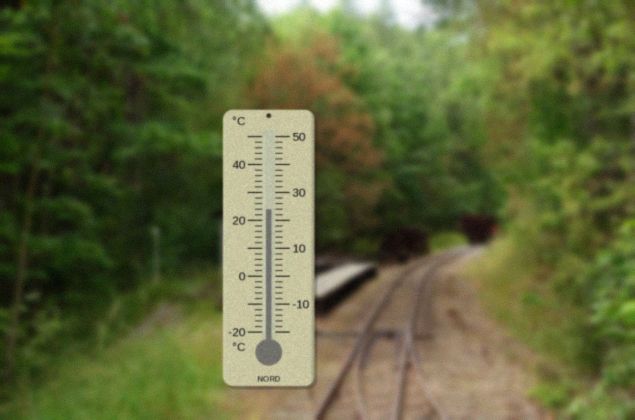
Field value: 24 (°C)
